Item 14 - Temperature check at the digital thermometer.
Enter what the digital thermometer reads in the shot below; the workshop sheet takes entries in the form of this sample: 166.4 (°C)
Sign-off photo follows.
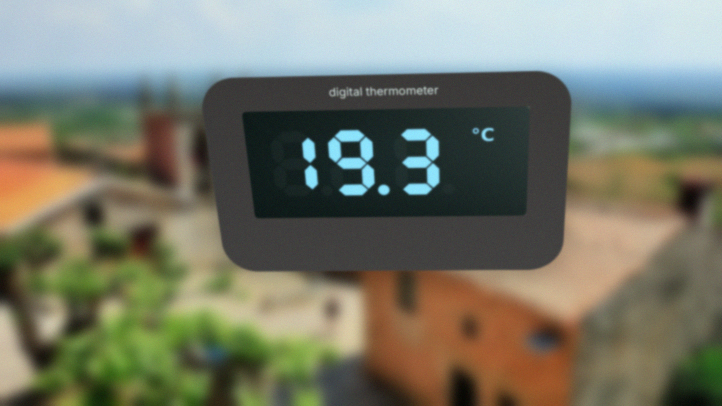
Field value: 19.3 (°C)
